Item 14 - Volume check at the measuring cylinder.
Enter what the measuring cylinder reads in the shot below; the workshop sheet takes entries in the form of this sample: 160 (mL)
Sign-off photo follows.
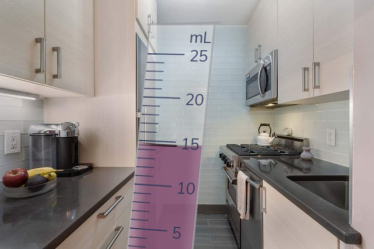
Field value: 14.5 (mL)
